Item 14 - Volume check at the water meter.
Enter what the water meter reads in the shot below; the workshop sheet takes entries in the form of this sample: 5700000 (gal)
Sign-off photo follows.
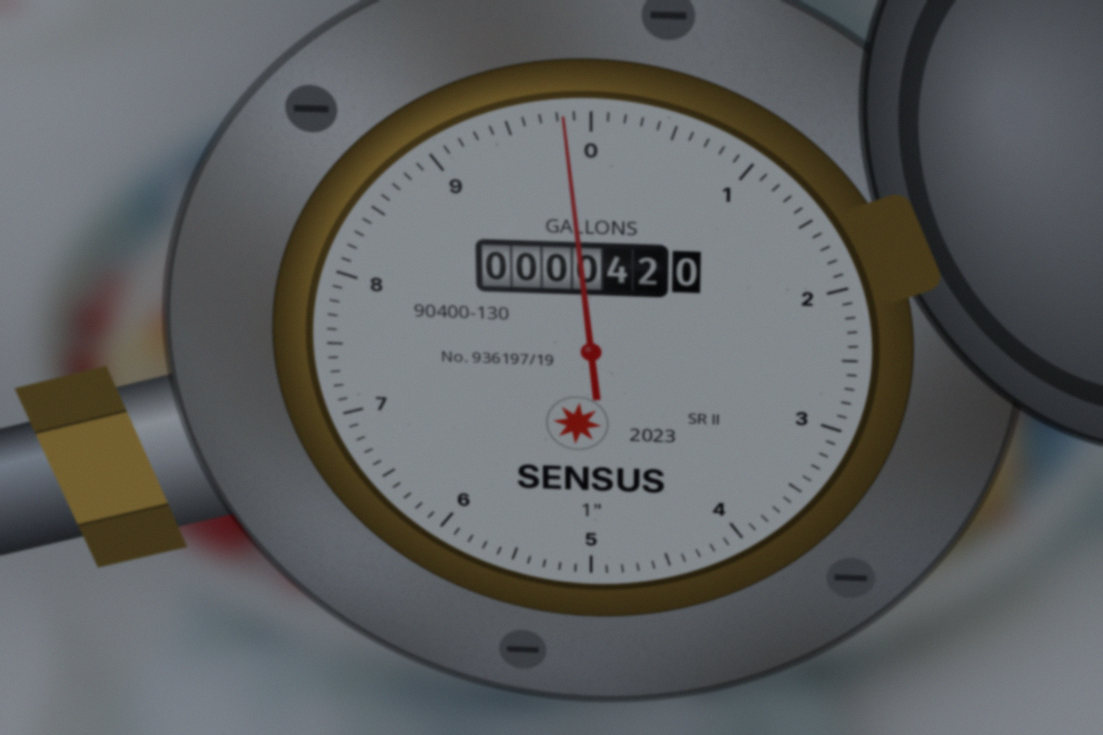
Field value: 419.8 (gal)
